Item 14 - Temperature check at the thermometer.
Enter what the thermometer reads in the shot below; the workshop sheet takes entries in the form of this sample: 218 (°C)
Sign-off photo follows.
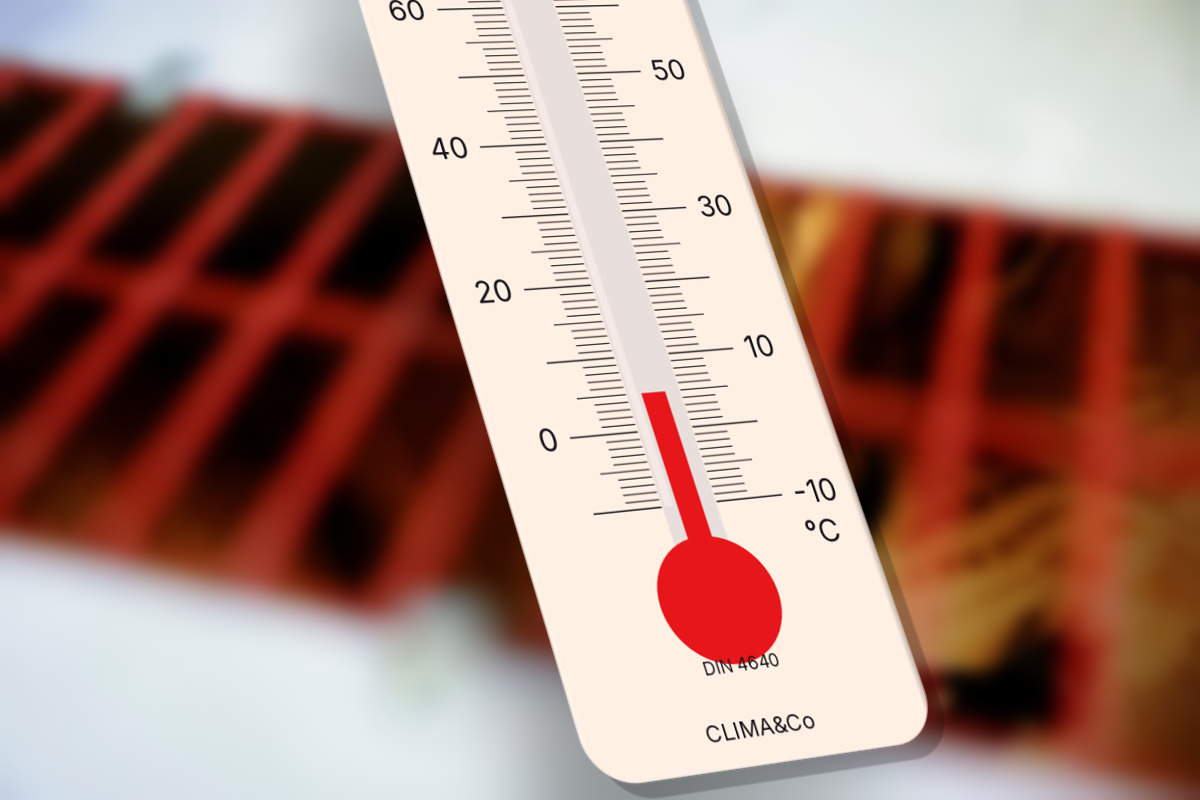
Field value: 5 (°C)
